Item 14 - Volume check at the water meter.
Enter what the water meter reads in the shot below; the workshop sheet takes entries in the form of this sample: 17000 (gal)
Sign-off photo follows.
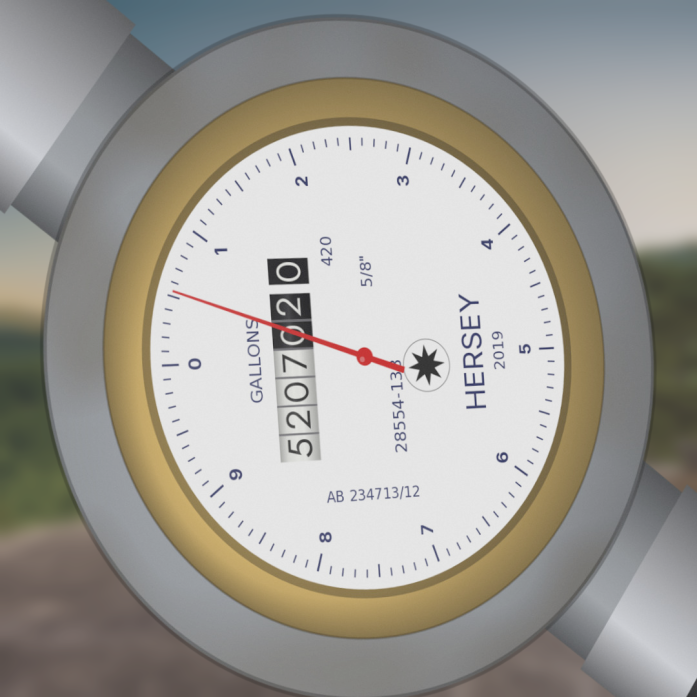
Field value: 5207020.5 (gal)
